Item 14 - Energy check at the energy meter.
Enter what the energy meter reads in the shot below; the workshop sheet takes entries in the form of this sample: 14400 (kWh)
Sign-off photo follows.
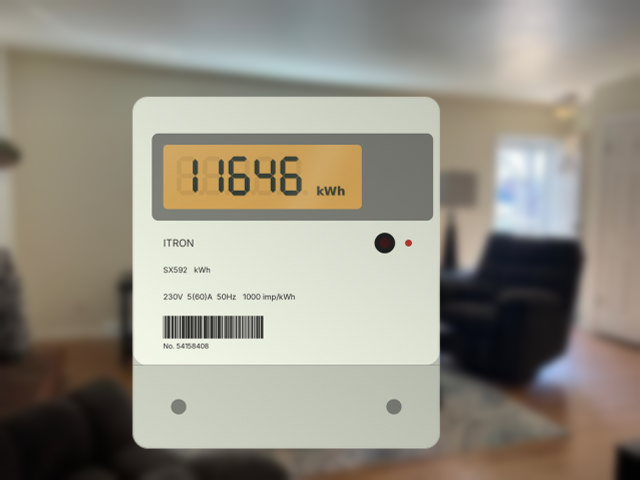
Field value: 11646 (kWh)
